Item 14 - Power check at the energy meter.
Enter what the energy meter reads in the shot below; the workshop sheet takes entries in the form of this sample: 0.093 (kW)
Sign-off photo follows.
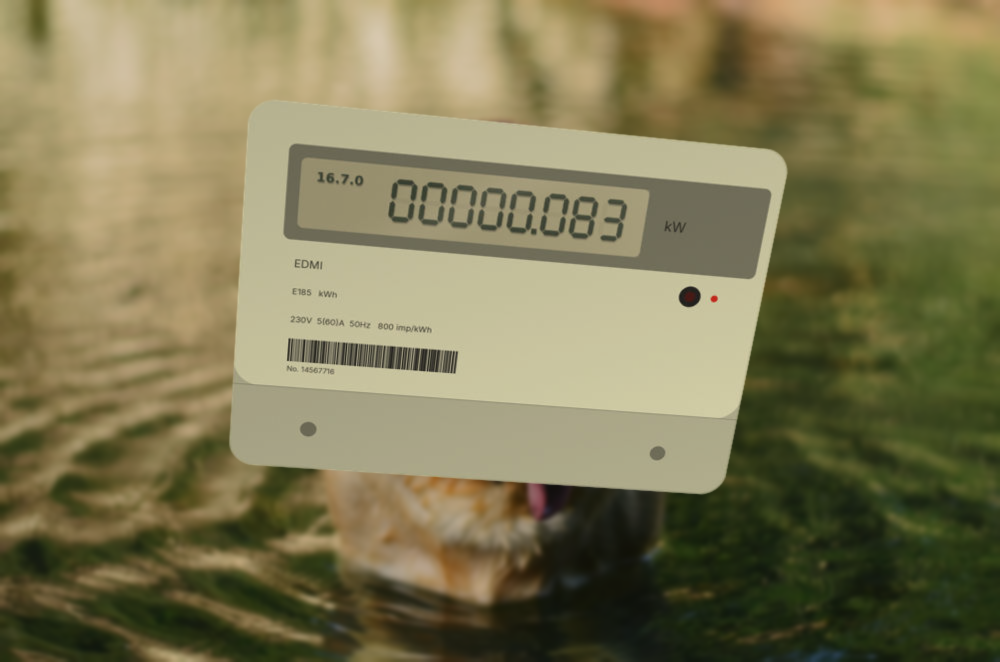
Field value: 0.083 (kW)
